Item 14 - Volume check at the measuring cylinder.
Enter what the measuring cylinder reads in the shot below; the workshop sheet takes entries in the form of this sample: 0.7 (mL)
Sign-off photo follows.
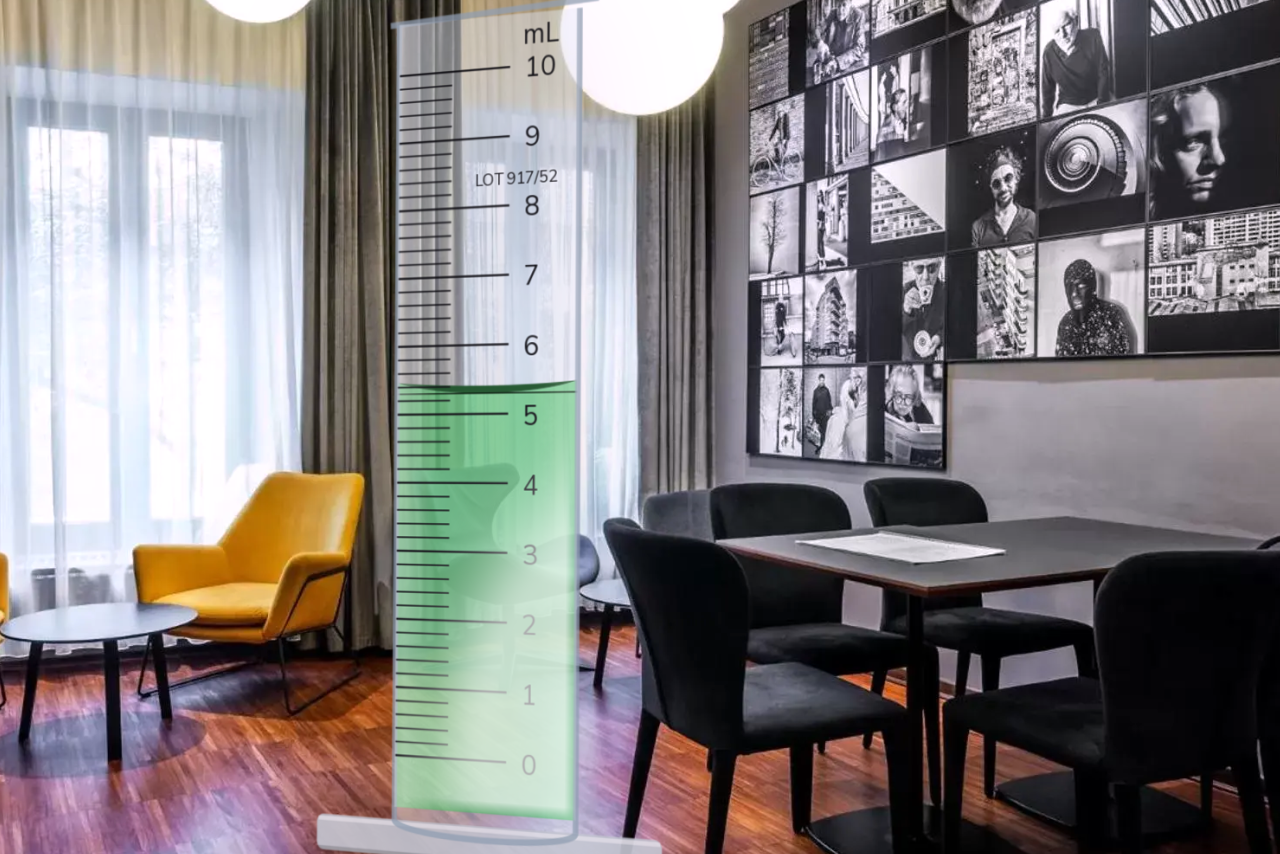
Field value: 5.3 (mL)
